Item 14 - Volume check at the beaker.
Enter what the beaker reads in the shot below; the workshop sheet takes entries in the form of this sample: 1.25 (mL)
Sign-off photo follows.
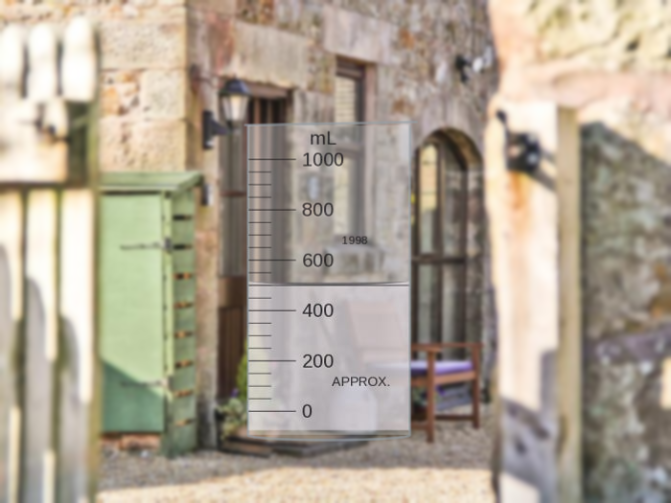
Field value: 500 (mL)
